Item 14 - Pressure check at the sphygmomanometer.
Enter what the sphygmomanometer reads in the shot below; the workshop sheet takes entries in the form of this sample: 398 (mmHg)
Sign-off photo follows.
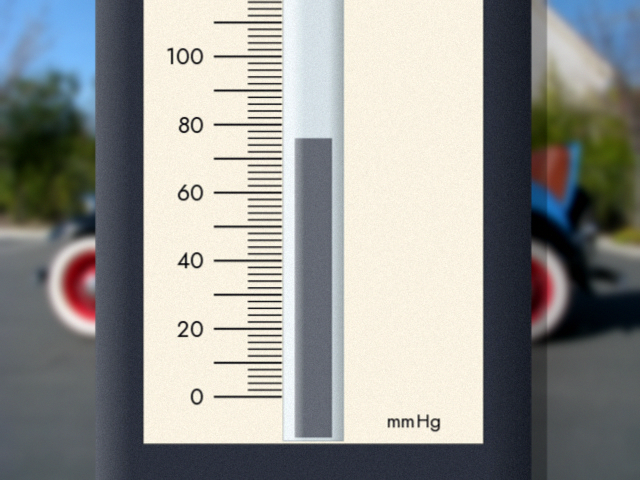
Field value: 76 (mmHg)
